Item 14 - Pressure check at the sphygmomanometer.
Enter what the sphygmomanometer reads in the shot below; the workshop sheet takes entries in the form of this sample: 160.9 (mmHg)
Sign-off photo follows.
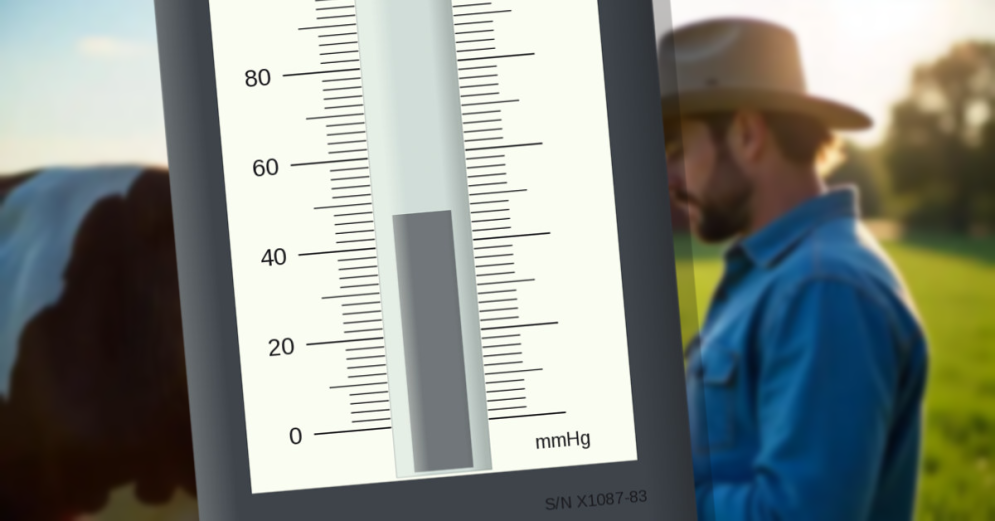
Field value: 47 (mmHg)
